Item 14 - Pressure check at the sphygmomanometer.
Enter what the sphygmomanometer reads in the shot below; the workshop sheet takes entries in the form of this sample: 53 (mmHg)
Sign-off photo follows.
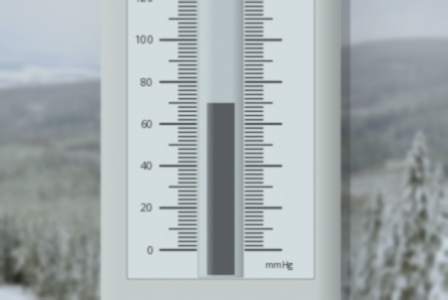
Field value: 70 (mmHg)
